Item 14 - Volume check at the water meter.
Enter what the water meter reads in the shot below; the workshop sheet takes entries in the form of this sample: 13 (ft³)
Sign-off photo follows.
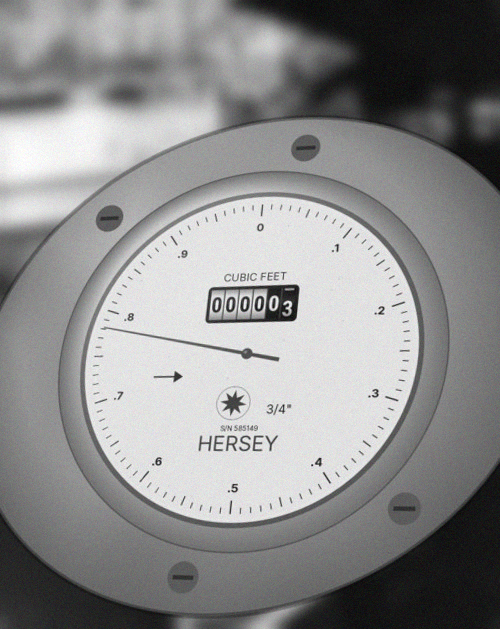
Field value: 2.78 (ft³)
